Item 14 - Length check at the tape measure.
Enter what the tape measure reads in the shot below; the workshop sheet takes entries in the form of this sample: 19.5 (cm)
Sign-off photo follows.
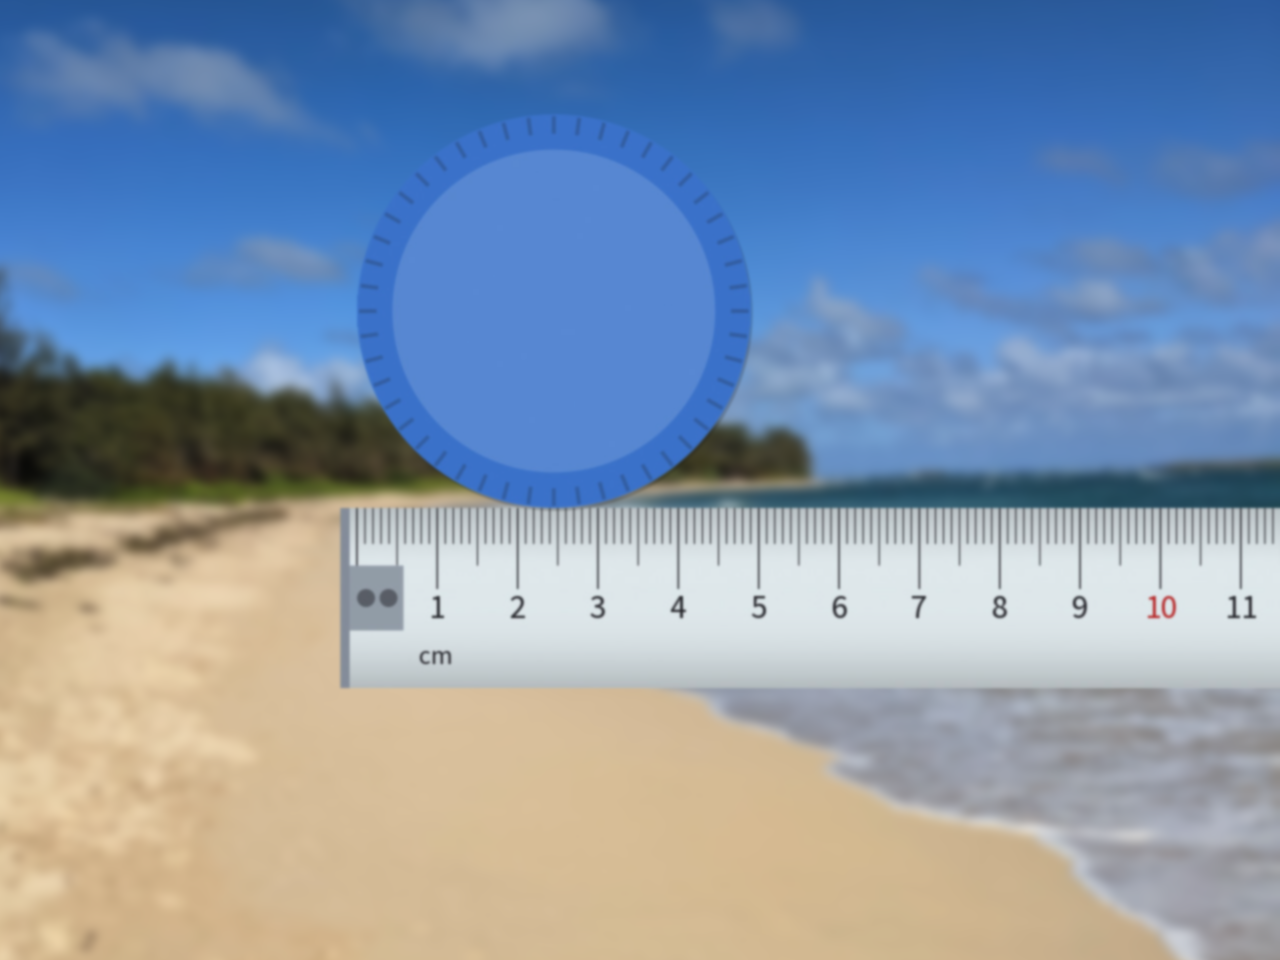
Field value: 4.9 (cm)
